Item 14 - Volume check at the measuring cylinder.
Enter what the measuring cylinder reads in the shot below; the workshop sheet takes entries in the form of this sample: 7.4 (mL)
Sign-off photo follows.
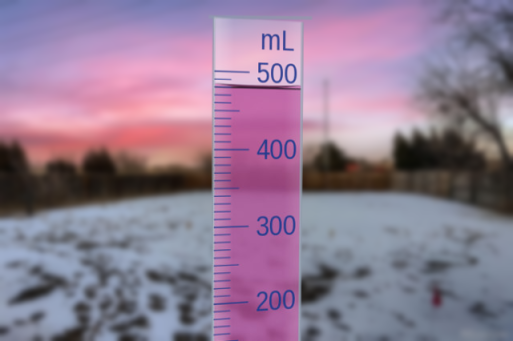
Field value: 480 (mL)
